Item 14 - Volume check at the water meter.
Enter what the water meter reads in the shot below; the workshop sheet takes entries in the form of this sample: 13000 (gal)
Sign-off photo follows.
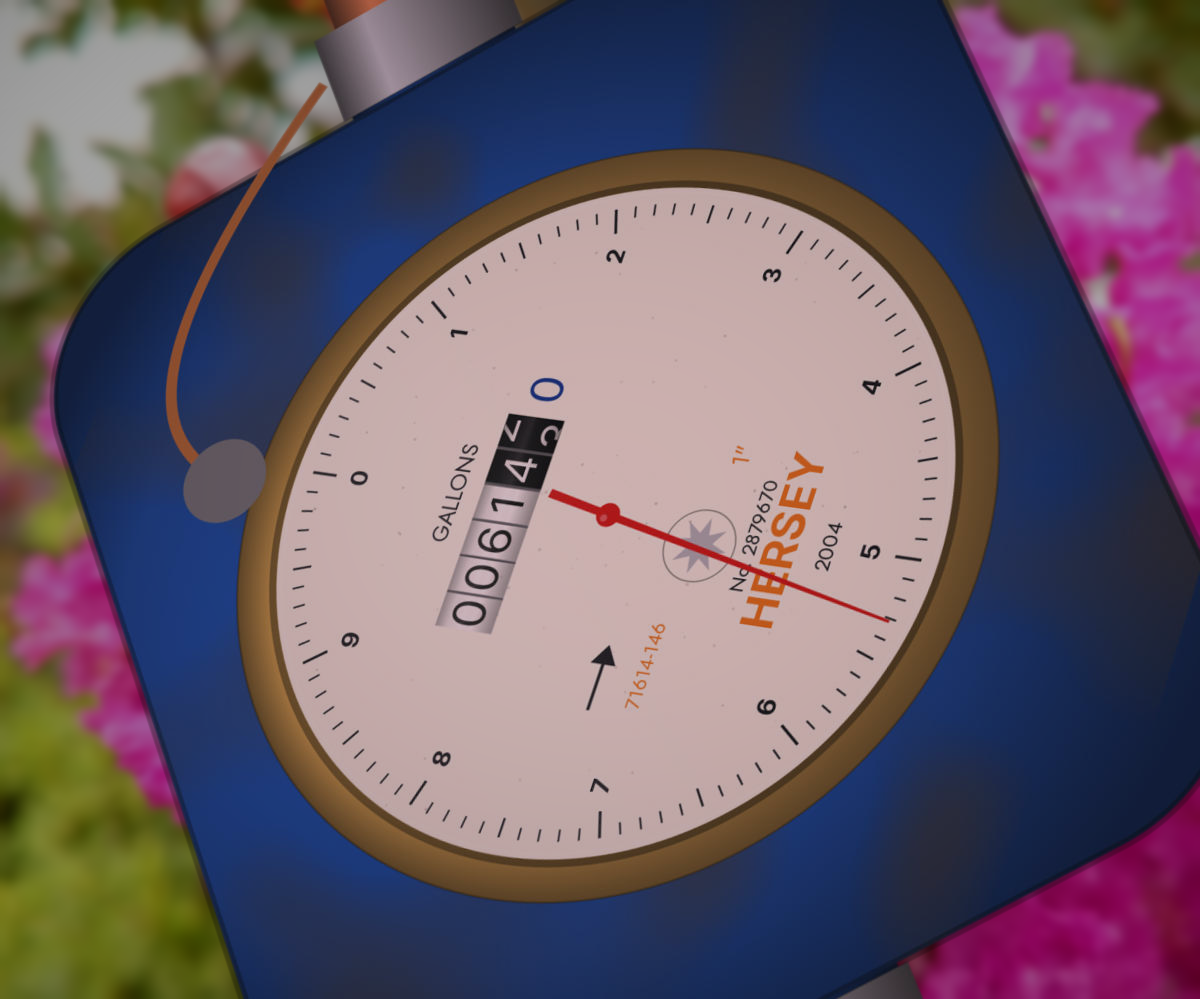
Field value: 61425.3 (gal)
